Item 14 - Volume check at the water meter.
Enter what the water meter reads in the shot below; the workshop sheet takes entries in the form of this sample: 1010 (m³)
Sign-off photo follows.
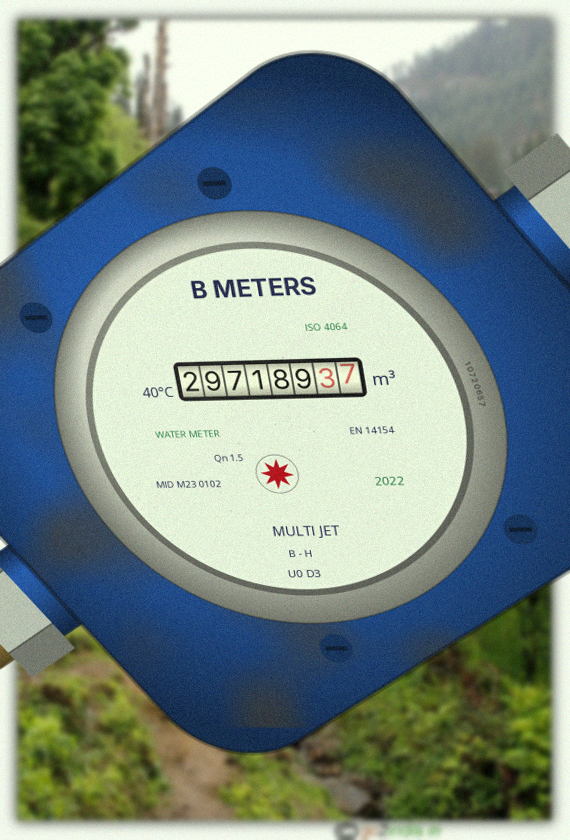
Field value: 297189.37 (m³)
